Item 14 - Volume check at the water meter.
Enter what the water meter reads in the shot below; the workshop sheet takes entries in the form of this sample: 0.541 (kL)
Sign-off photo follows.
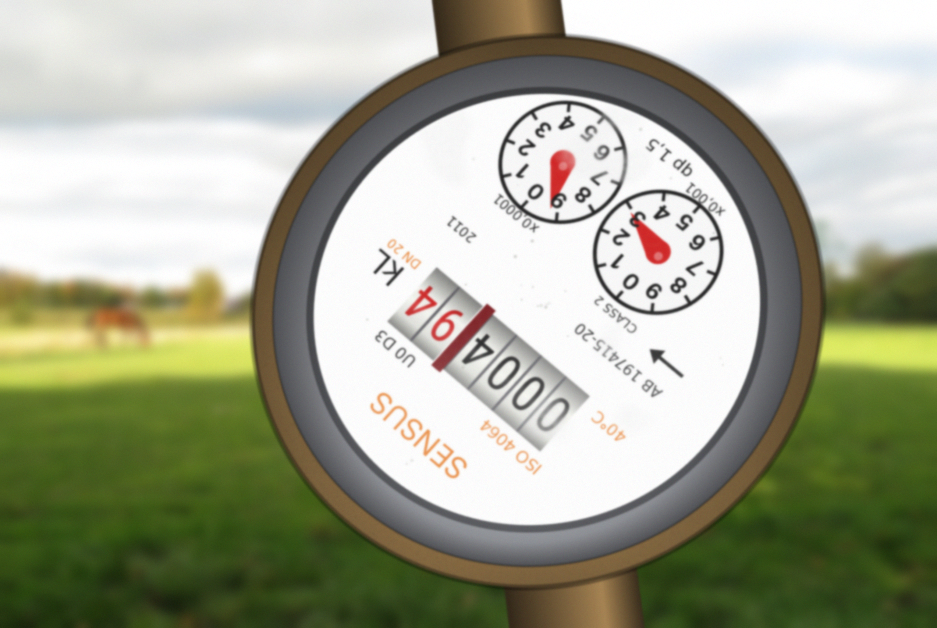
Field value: 4.9429 (kL)
